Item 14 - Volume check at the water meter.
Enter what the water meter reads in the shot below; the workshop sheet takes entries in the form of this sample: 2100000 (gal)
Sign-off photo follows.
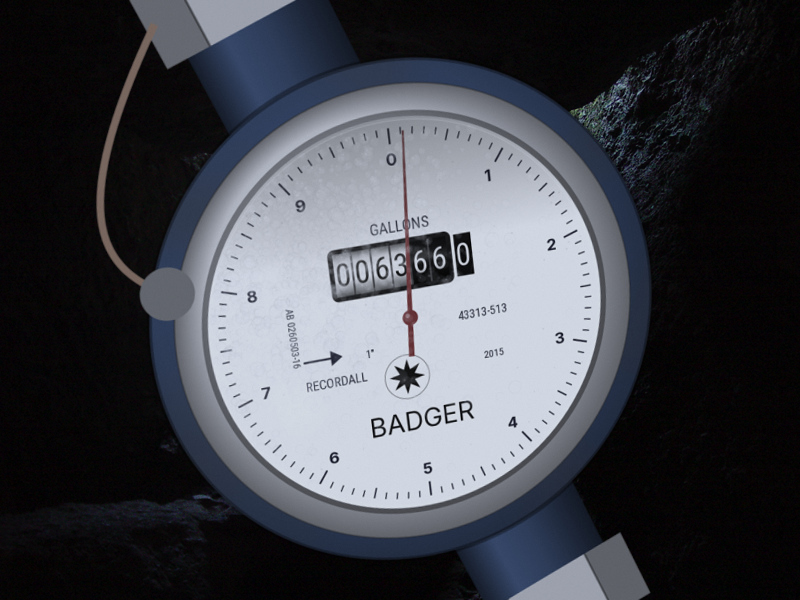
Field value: 63660.1 (gal)
